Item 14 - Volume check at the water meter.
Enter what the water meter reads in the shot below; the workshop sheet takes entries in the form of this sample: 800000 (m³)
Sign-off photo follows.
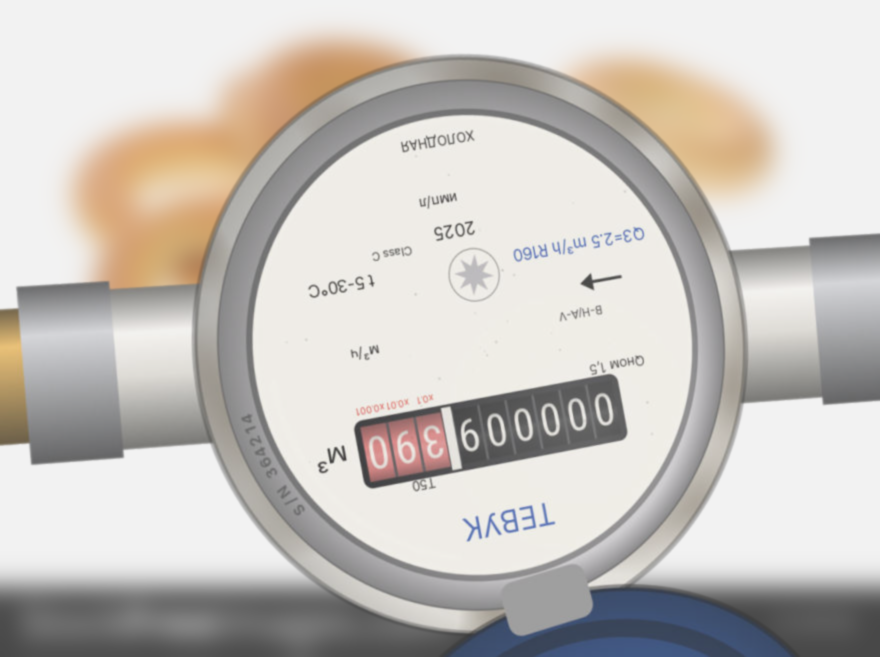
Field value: 9.390 (m³)
